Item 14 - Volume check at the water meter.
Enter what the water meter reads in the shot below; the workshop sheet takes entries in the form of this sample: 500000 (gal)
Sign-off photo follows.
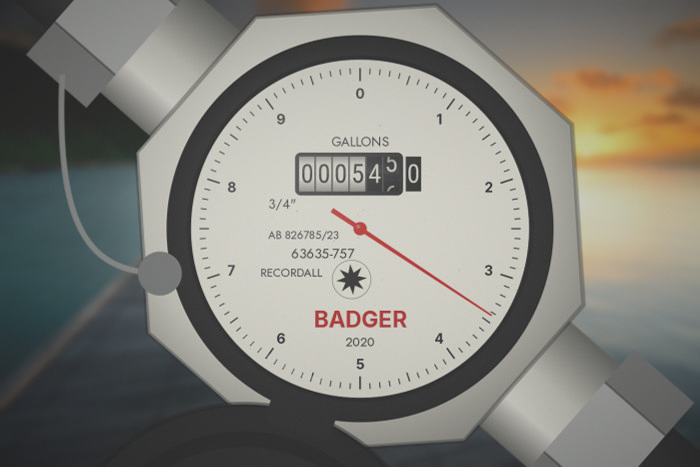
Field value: 5453.4 (gal)
